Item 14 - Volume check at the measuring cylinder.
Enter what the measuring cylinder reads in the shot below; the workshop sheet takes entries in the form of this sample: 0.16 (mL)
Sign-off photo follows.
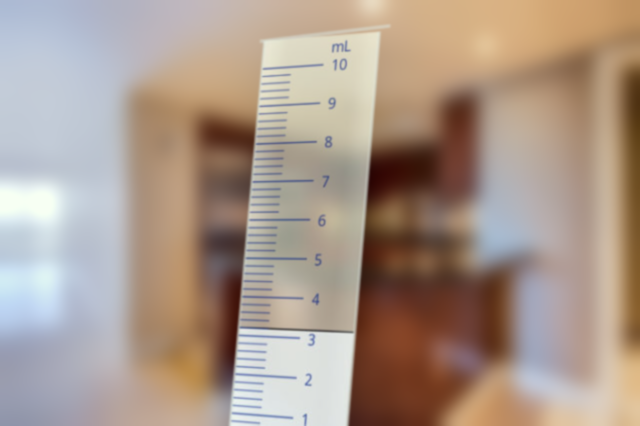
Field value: 3.2 (mL)
